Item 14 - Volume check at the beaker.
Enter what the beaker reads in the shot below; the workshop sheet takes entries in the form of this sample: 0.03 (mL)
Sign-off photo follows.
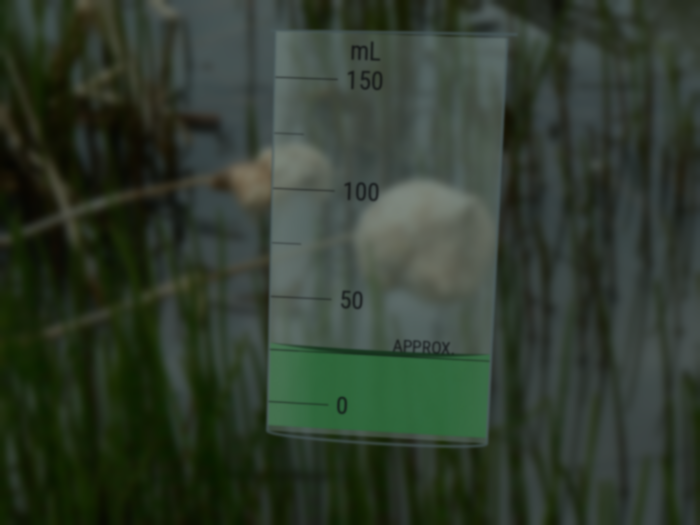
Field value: 25 (mL)
